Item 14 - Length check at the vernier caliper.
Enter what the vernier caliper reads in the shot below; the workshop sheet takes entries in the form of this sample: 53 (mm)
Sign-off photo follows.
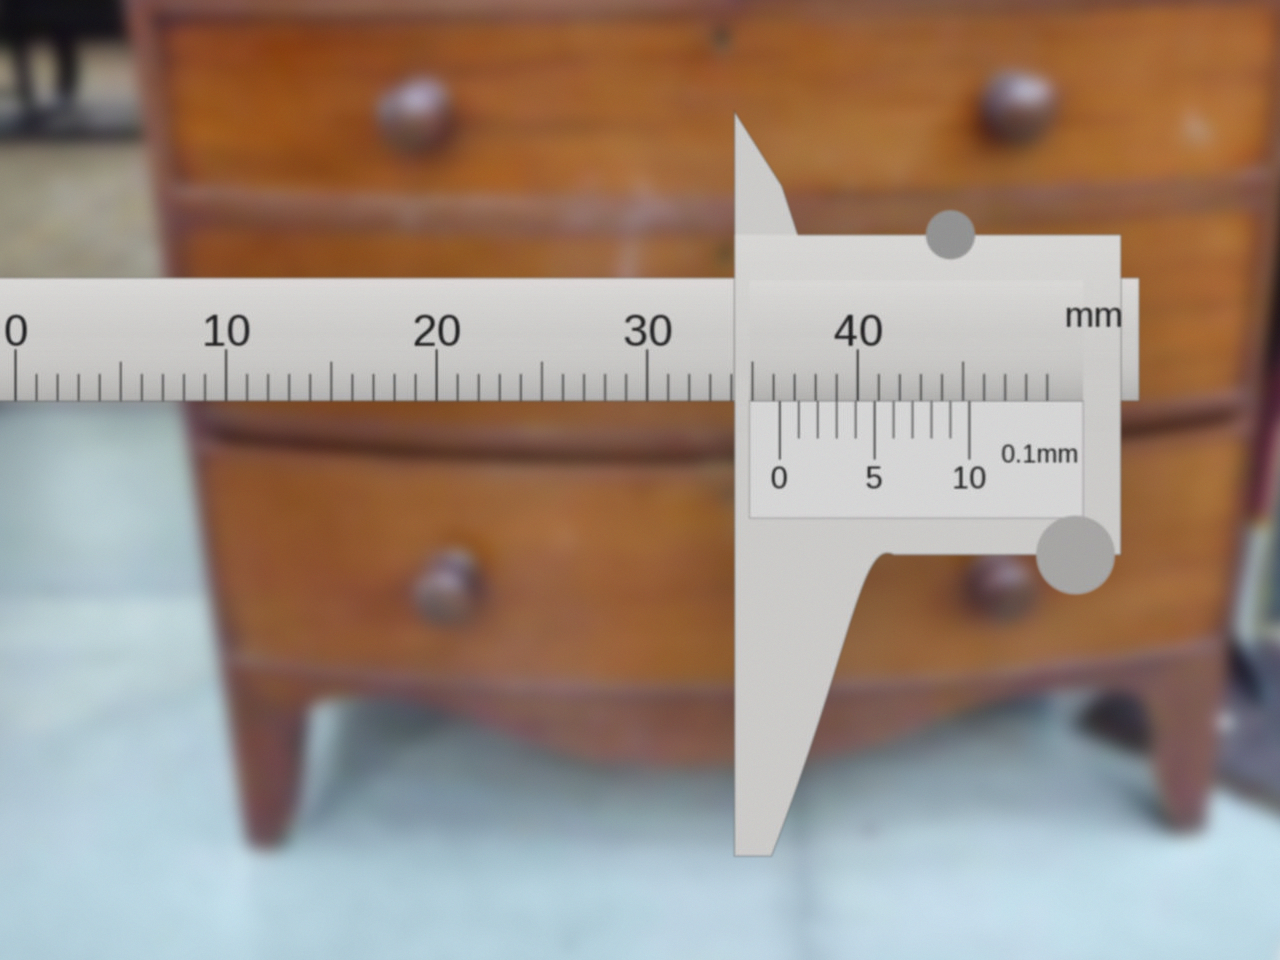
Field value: 36.3 (mm)
